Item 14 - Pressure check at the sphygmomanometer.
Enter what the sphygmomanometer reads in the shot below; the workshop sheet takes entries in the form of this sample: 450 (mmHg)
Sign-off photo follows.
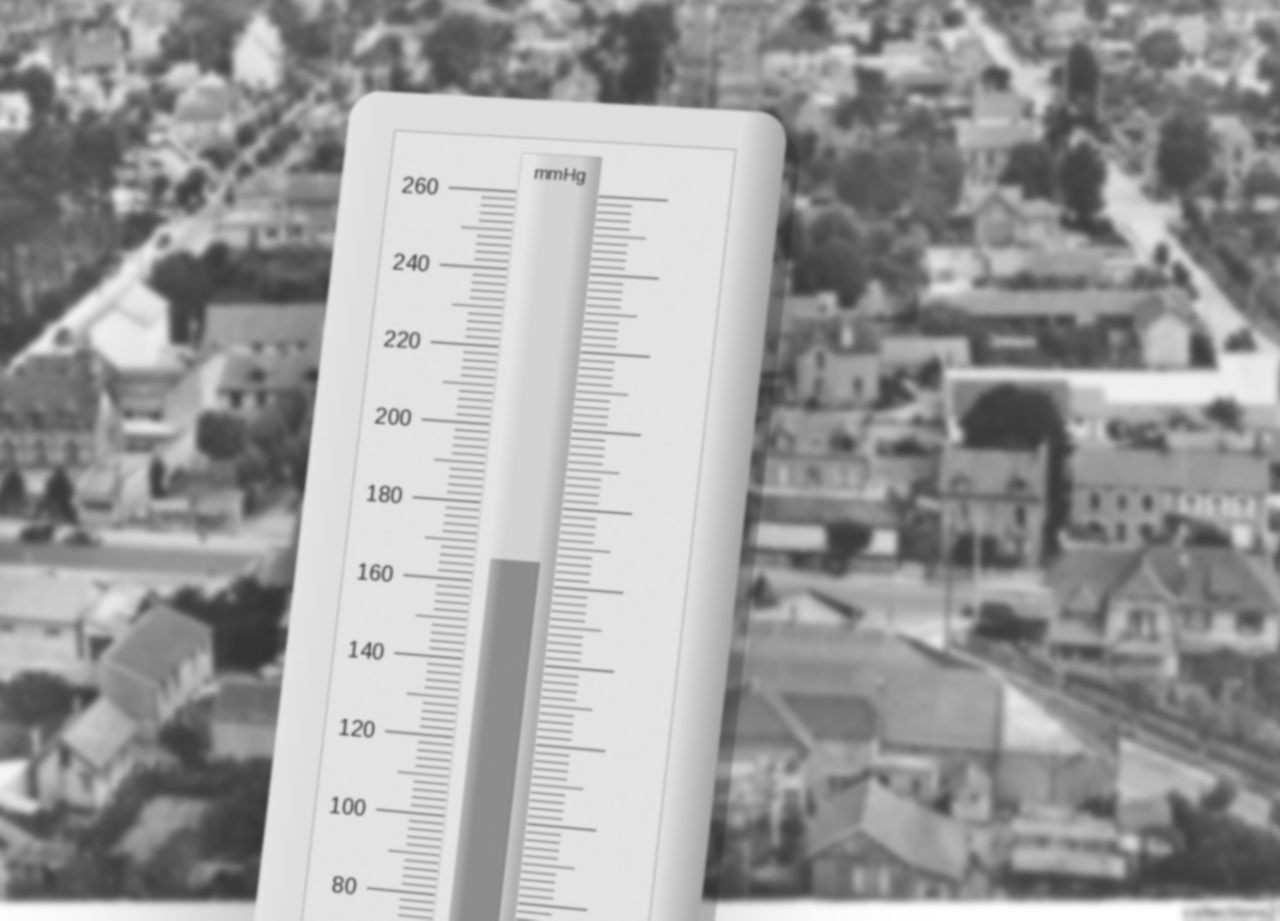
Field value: 166 (mmHg)
